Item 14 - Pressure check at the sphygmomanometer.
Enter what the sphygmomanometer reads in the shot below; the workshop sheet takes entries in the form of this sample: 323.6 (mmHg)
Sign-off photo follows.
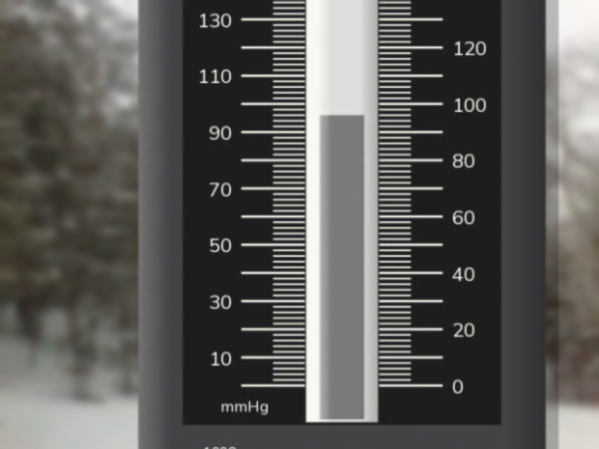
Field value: 96 (mmHg)
